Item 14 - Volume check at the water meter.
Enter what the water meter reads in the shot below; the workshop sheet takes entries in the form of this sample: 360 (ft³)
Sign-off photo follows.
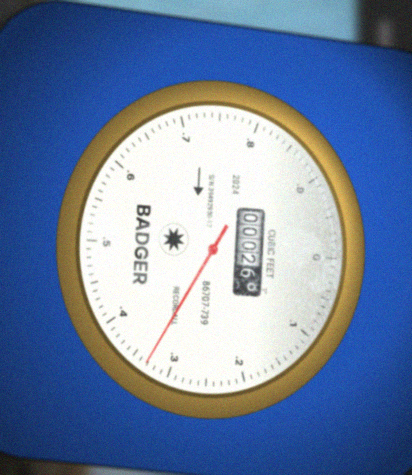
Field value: 268.33 (ft³)
